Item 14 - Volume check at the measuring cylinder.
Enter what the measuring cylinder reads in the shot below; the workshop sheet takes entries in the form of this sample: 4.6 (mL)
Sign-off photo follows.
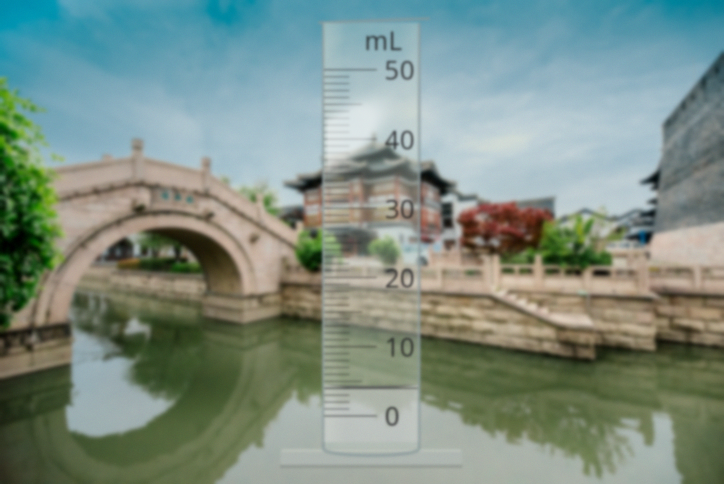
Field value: 4 (mL)
